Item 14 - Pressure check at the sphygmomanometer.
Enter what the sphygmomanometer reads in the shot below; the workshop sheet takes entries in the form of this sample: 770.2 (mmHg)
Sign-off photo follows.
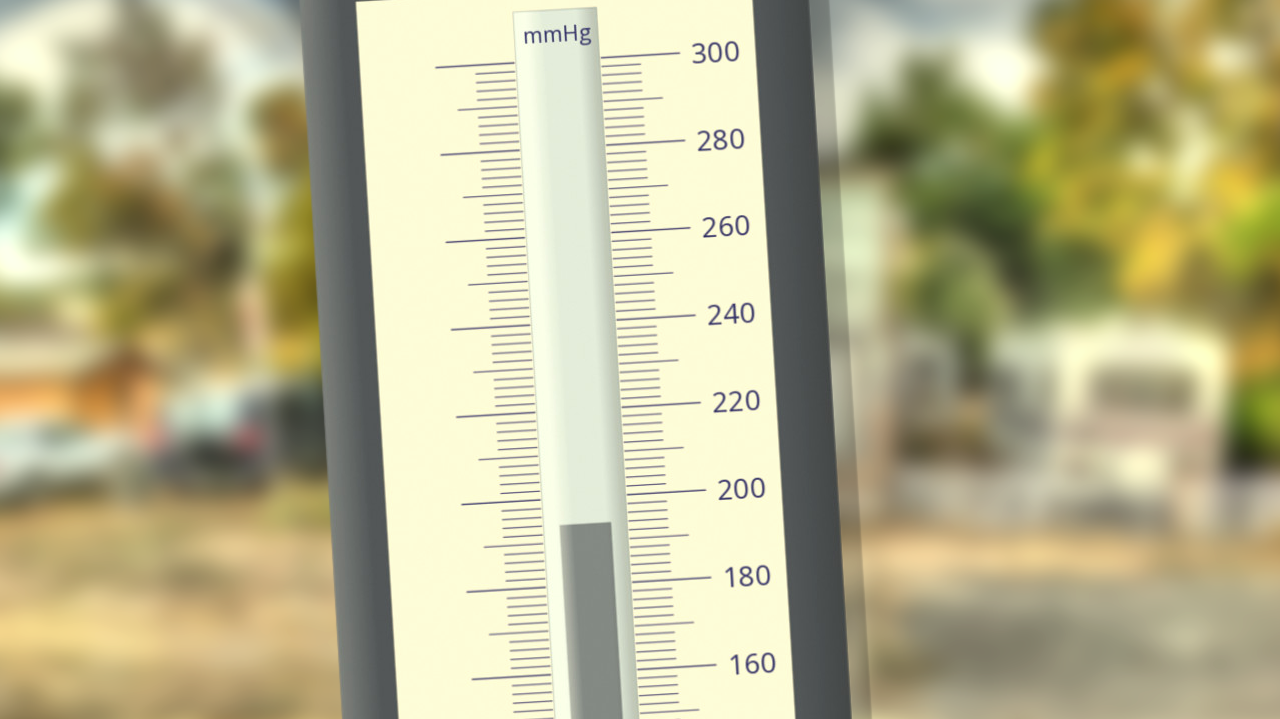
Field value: 194 (mmHg)
